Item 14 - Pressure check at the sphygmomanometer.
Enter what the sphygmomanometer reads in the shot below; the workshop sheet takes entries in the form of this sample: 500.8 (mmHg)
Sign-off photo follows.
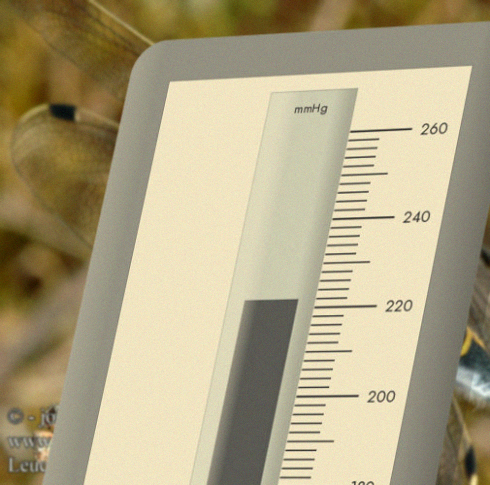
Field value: 222 (mmHg)
